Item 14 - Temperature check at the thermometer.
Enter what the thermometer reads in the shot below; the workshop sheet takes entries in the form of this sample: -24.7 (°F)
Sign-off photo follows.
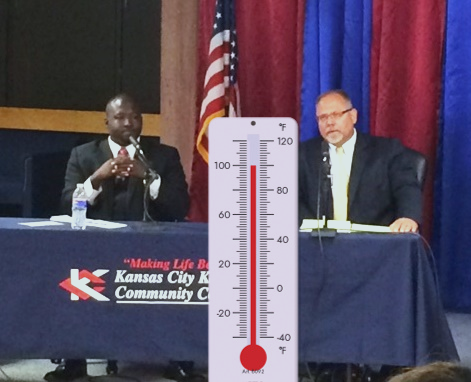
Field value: 100 (°F)
